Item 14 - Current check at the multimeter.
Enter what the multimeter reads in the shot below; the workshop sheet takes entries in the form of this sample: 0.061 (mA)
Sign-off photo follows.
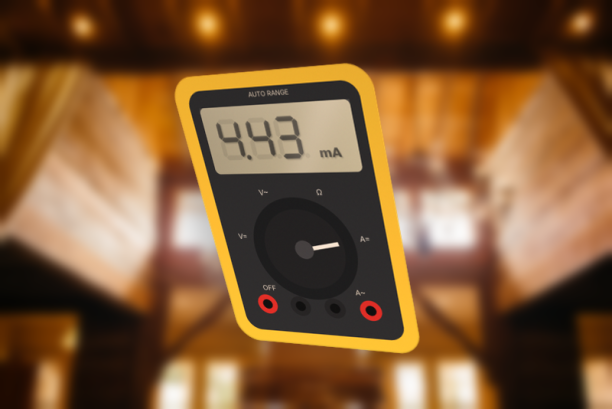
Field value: 4.43 (mA)
